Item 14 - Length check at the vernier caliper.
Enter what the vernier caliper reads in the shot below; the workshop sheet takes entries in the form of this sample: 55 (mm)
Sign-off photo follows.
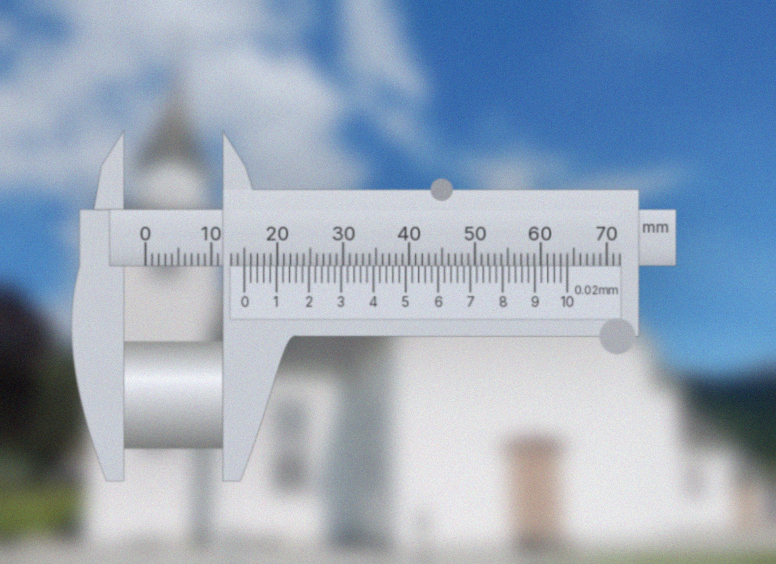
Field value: 15.0 (mm)
